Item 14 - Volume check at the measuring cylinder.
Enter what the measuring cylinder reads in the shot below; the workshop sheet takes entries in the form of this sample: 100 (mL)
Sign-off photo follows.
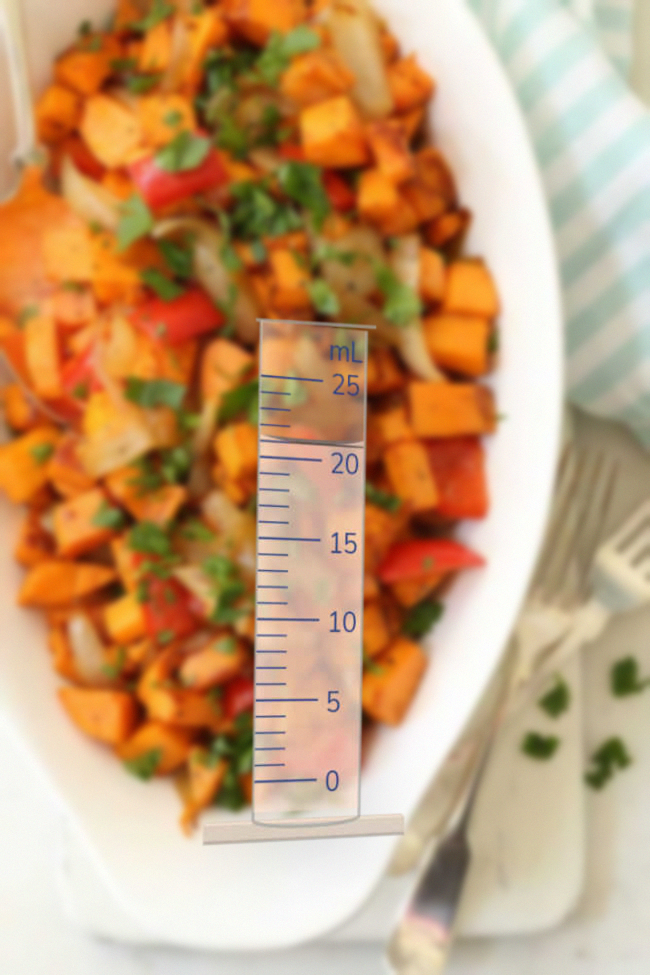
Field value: 21 (mL)
